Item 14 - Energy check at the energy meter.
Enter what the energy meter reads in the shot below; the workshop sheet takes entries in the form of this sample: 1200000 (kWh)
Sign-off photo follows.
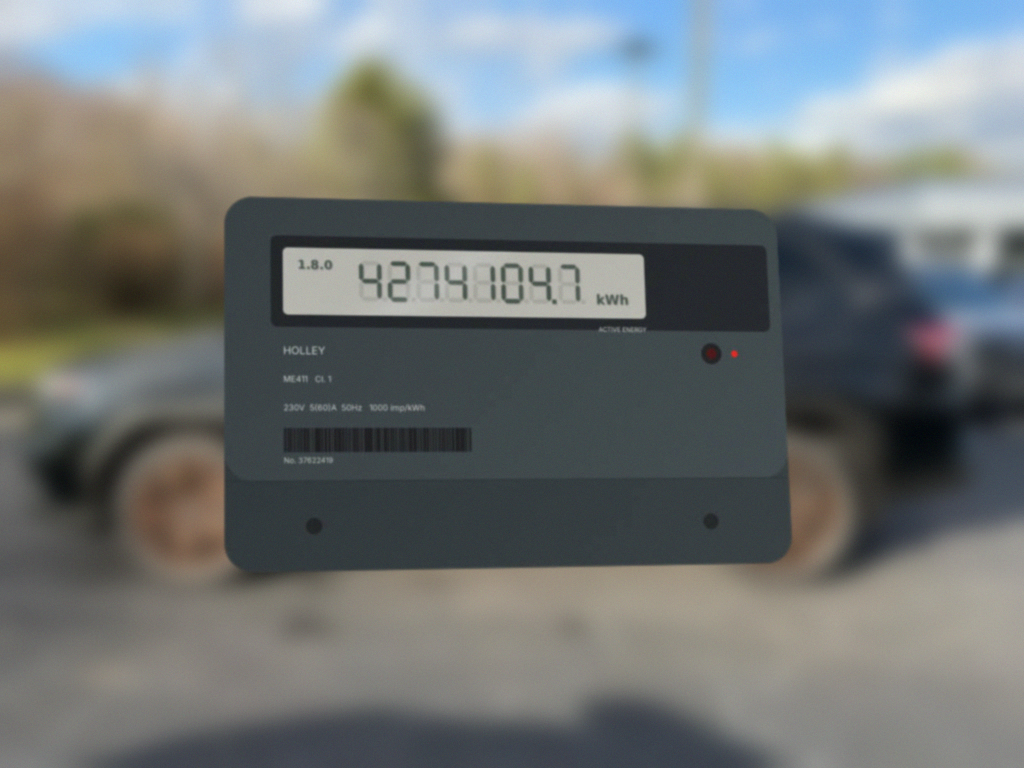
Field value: 4274104.7 (kWh)
